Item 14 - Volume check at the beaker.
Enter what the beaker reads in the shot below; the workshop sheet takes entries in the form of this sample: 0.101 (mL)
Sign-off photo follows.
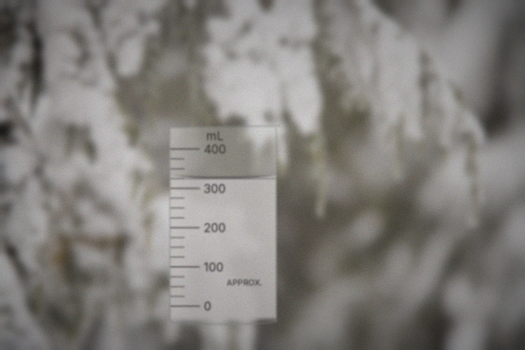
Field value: 325 (mL)
